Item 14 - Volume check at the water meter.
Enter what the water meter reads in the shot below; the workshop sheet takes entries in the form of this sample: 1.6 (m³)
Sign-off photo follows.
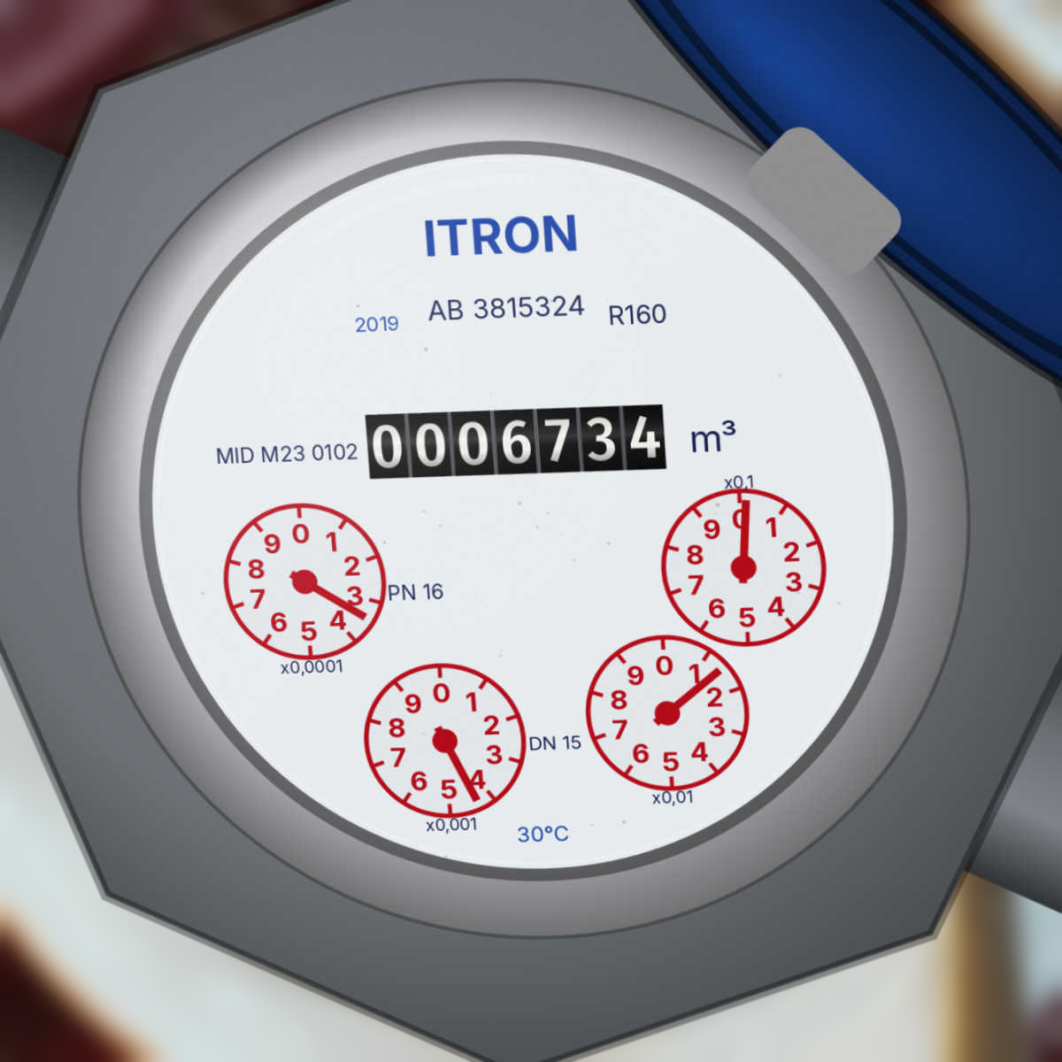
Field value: 6734.0143 (m³)
